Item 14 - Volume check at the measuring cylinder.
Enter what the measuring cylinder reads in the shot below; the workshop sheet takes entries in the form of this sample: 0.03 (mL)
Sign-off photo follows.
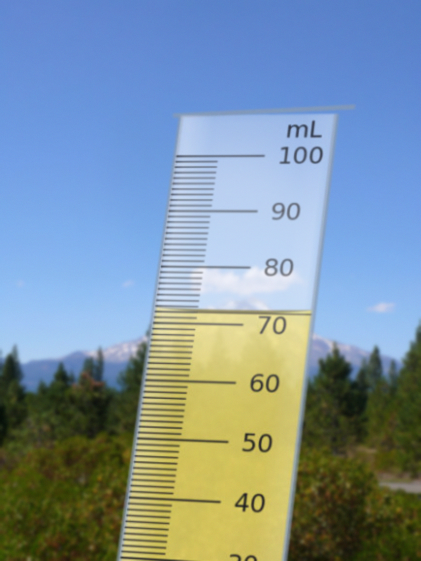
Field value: 72 (mL)
